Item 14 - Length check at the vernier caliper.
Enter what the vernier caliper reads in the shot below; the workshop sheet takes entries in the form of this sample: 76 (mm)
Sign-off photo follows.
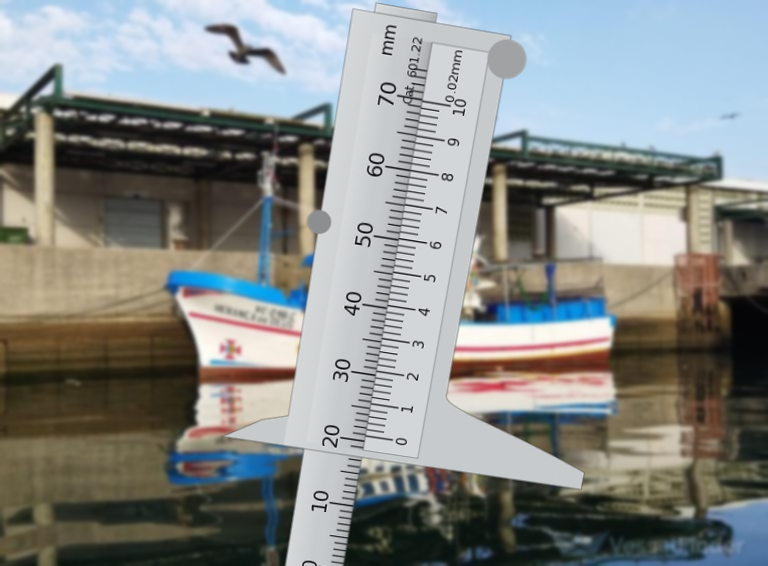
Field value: 20.8 (mm)
